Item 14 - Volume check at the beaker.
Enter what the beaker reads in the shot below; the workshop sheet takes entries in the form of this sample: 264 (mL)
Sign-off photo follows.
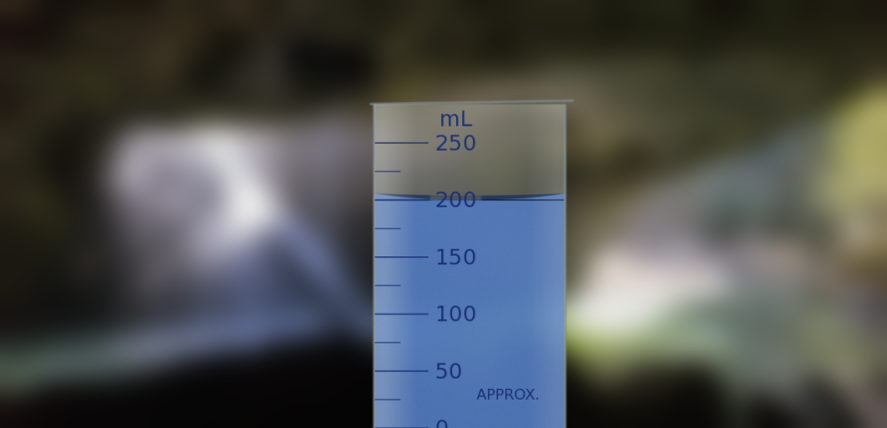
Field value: 200 (mL)
